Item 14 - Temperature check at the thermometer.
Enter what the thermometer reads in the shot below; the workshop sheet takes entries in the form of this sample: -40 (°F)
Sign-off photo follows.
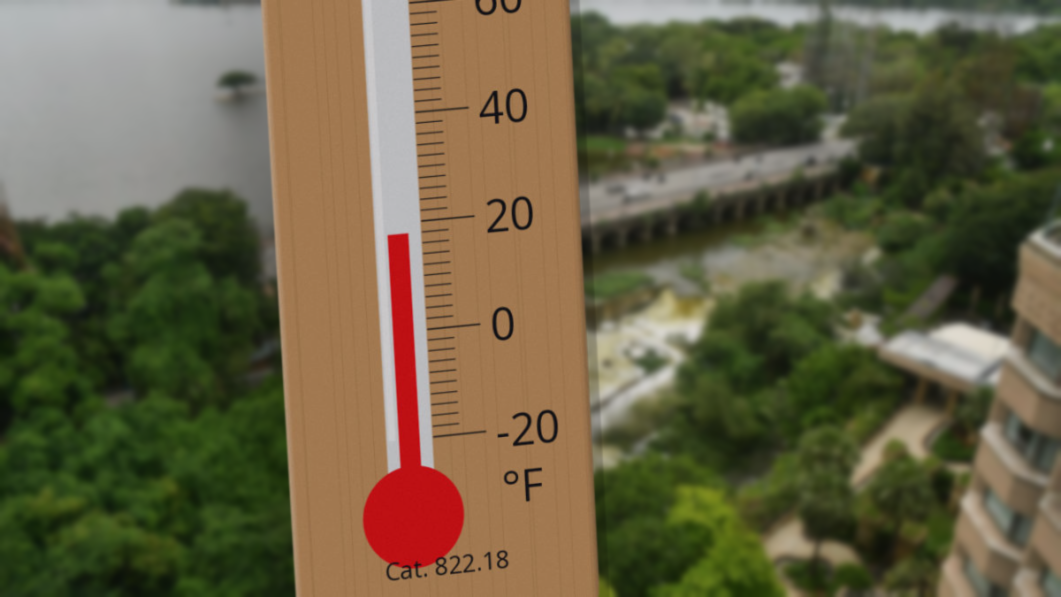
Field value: 18 (°F)
